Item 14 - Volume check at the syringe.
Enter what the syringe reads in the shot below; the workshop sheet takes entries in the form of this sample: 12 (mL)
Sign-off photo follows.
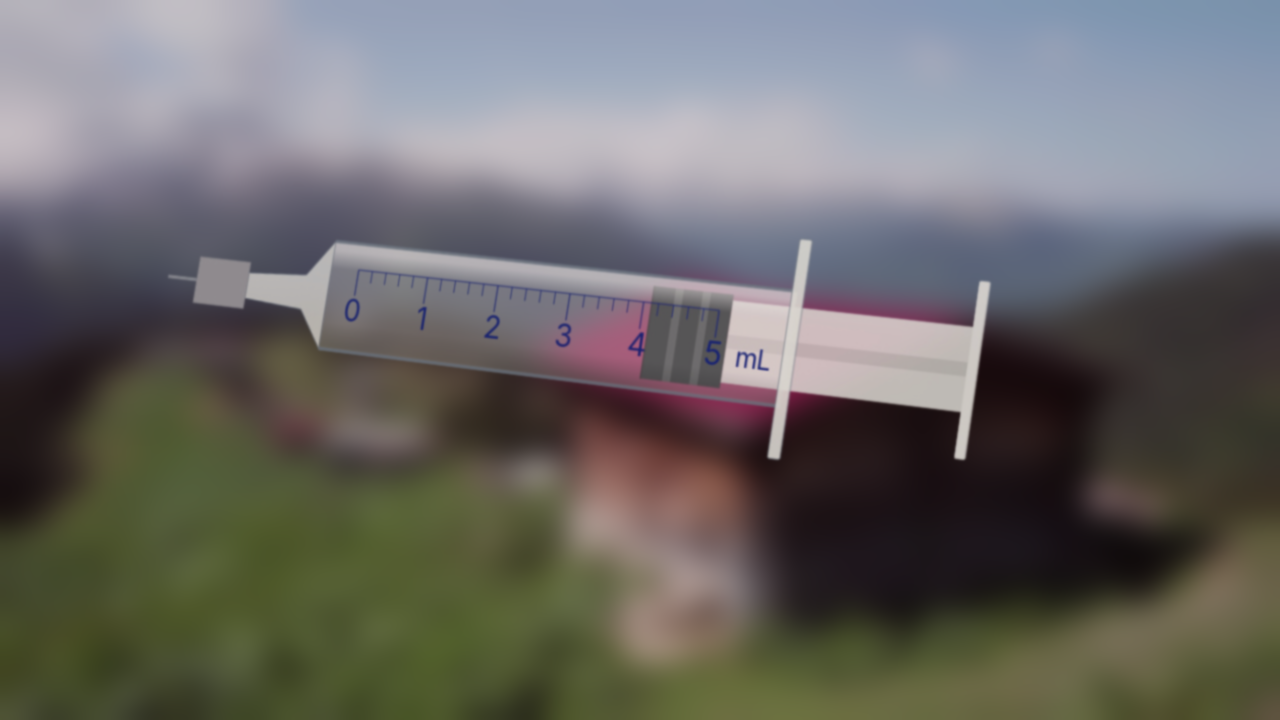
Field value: 4.1 (mL)
